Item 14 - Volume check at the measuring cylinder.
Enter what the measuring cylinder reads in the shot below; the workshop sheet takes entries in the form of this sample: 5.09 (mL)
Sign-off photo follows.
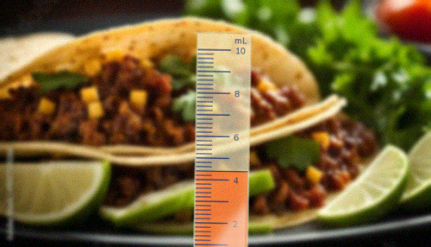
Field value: 4.4 (mL)
